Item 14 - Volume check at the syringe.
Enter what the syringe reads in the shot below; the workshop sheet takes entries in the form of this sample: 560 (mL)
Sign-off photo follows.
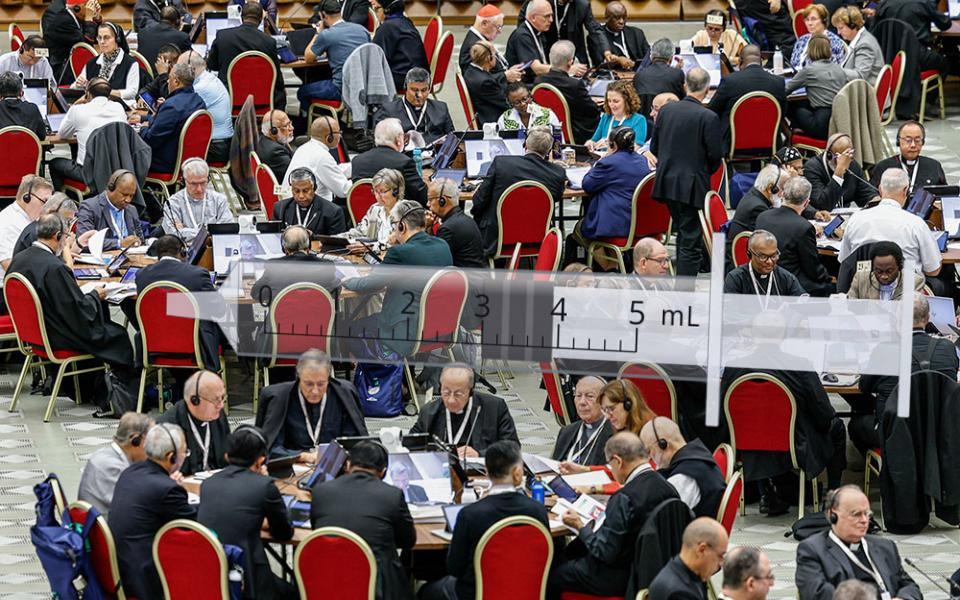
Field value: 3 (mL)
